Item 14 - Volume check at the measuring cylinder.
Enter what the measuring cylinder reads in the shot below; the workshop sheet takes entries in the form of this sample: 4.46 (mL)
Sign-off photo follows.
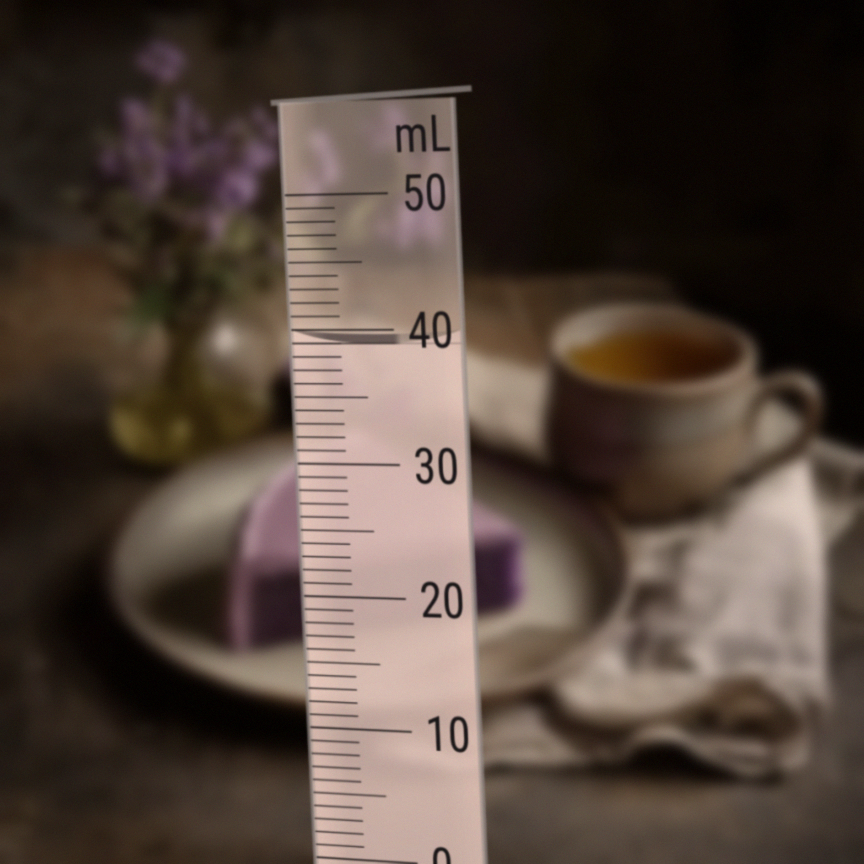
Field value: 39 (mL)
